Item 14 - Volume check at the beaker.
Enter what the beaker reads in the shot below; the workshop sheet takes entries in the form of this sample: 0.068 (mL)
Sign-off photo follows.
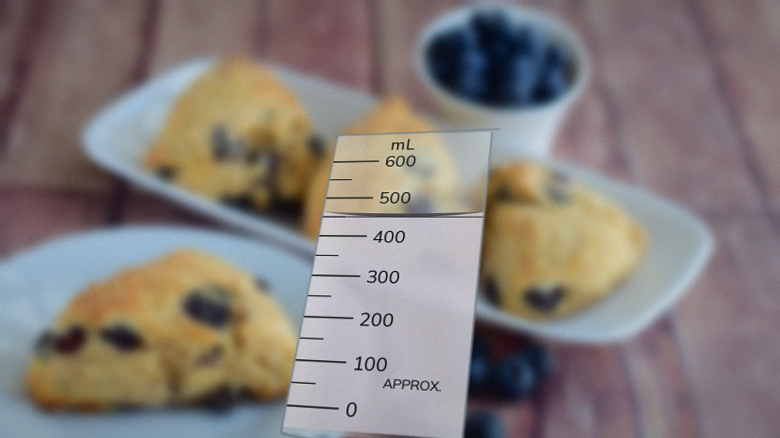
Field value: 450 (mL)
